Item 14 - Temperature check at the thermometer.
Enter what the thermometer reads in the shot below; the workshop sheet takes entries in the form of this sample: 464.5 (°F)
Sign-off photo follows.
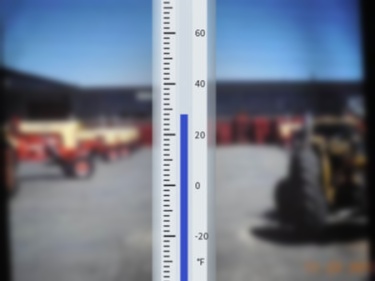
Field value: 28 (°F)
